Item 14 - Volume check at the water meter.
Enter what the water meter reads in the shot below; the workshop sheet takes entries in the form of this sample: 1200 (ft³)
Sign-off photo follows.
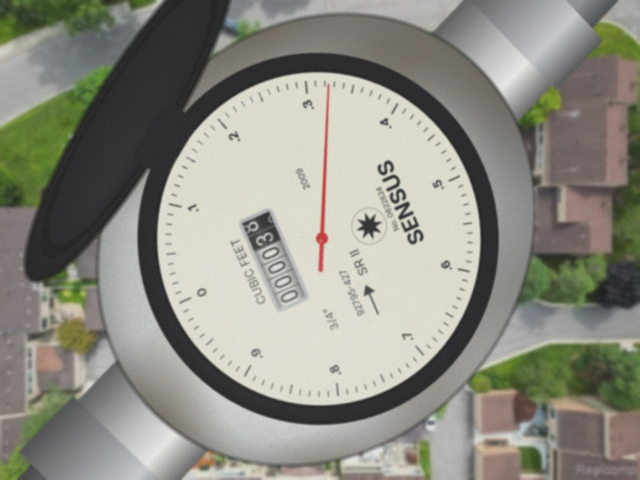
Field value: 38.32 (ft³)
